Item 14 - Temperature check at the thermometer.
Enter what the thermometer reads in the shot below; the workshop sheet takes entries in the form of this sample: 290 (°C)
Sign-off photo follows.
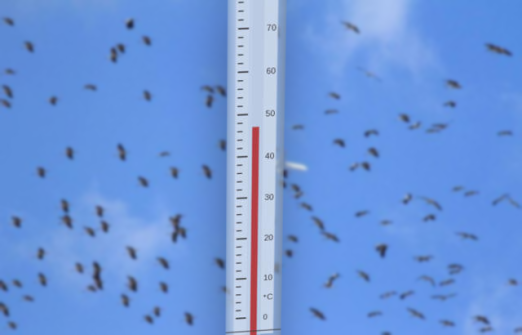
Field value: 47 (°C)
